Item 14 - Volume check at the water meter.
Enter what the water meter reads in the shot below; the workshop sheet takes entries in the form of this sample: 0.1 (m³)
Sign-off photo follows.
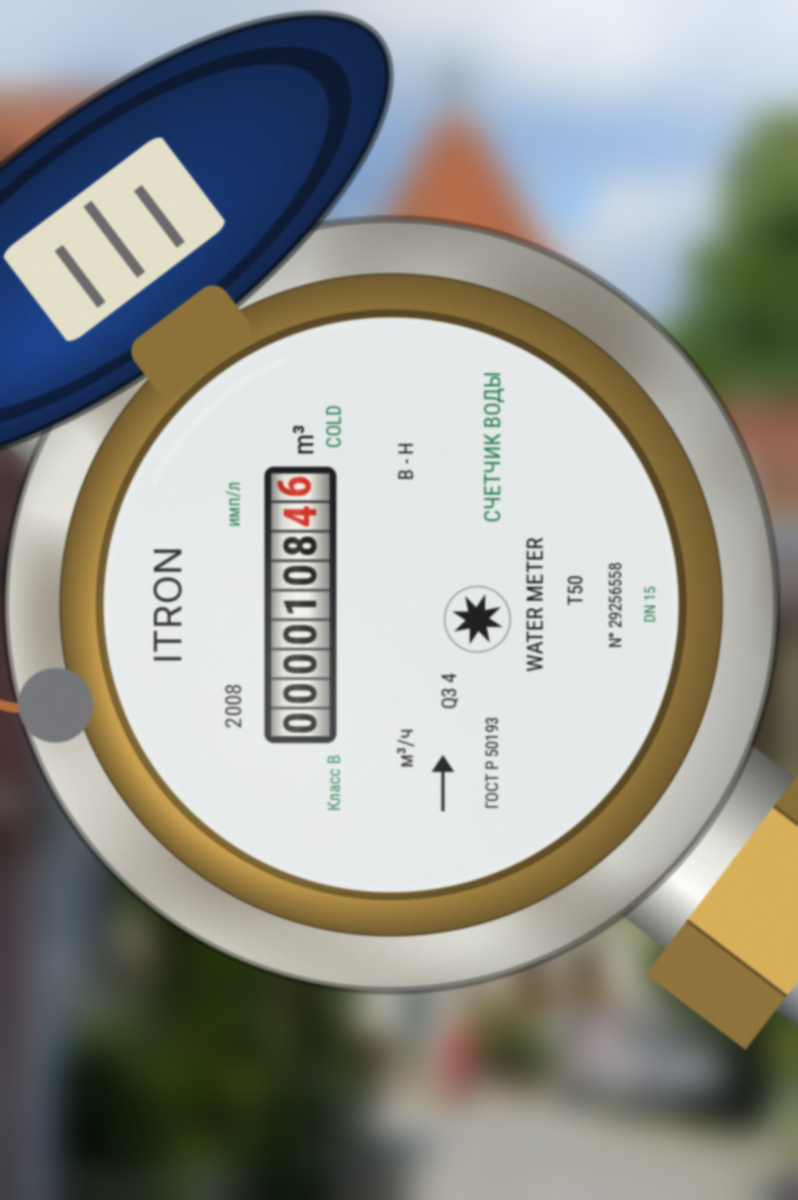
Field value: 108.46 (m³)
